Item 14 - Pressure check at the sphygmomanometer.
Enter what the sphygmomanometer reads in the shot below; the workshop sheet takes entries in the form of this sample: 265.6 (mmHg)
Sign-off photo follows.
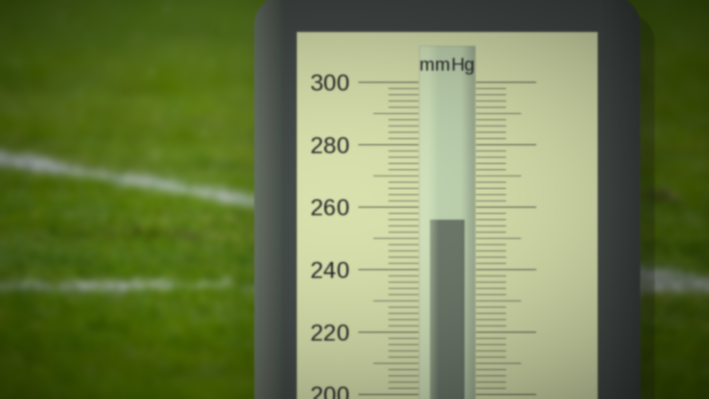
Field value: 256 (mmHg)
